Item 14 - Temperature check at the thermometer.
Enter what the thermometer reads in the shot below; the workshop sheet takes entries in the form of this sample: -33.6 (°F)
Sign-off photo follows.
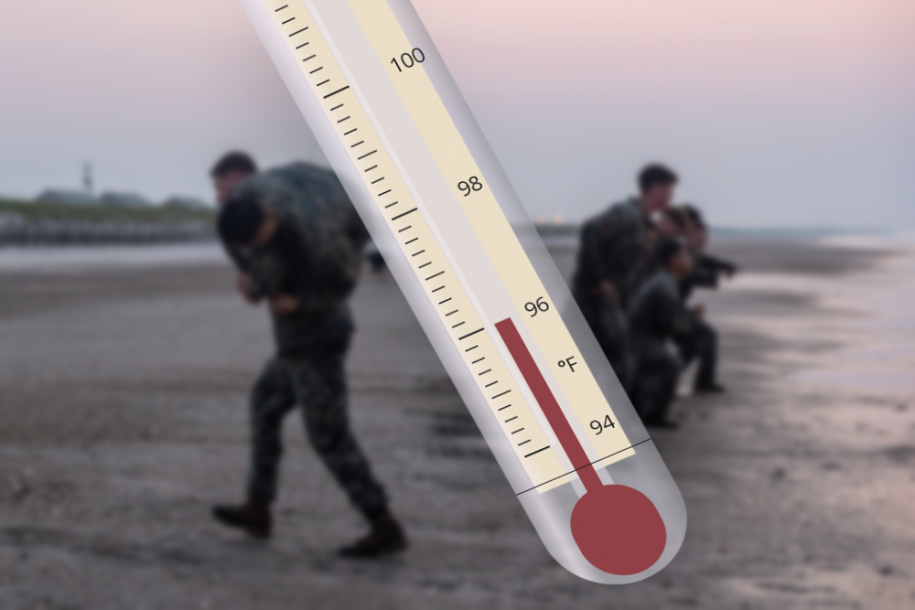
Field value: 96 (°F)
